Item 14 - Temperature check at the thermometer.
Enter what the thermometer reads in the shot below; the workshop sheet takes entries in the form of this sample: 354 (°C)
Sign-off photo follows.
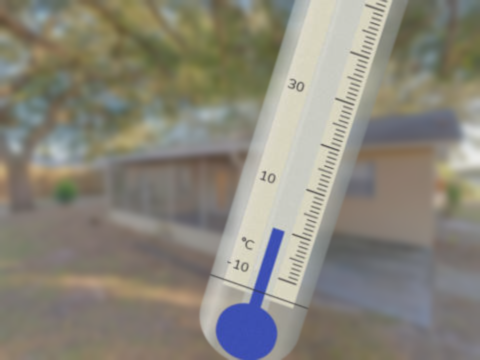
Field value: 0 (°C)
